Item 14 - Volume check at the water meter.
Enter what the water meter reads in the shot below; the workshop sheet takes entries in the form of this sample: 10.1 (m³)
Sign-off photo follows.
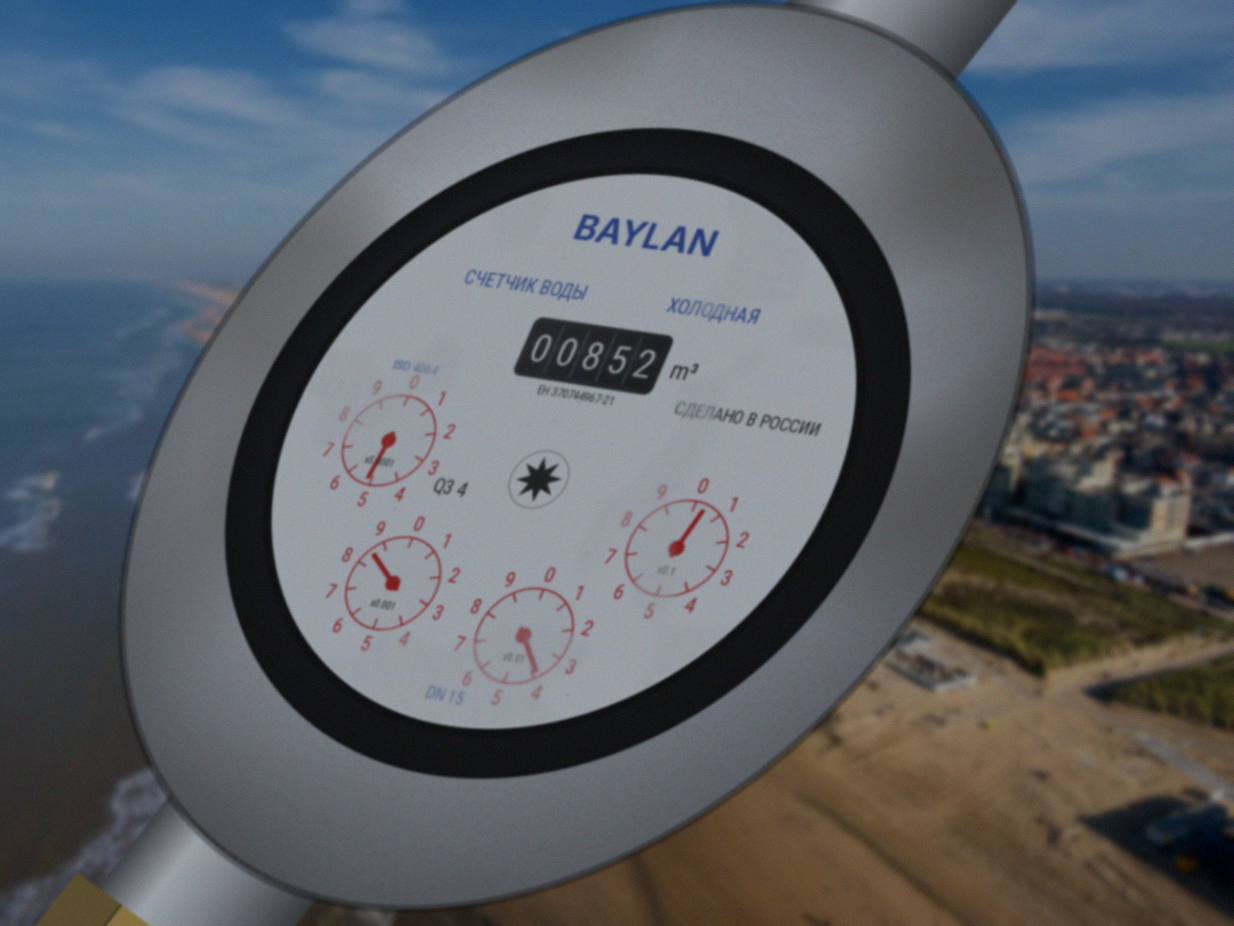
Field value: 852.0385 (m³)
